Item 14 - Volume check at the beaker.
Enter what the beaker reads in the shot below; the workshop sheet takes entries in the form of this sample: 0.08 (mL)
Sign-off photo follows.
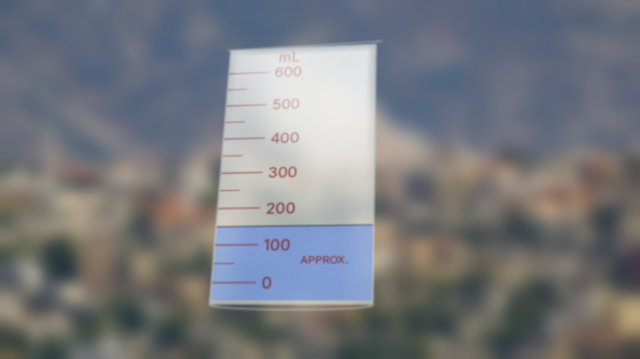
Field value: 150 (mL)
